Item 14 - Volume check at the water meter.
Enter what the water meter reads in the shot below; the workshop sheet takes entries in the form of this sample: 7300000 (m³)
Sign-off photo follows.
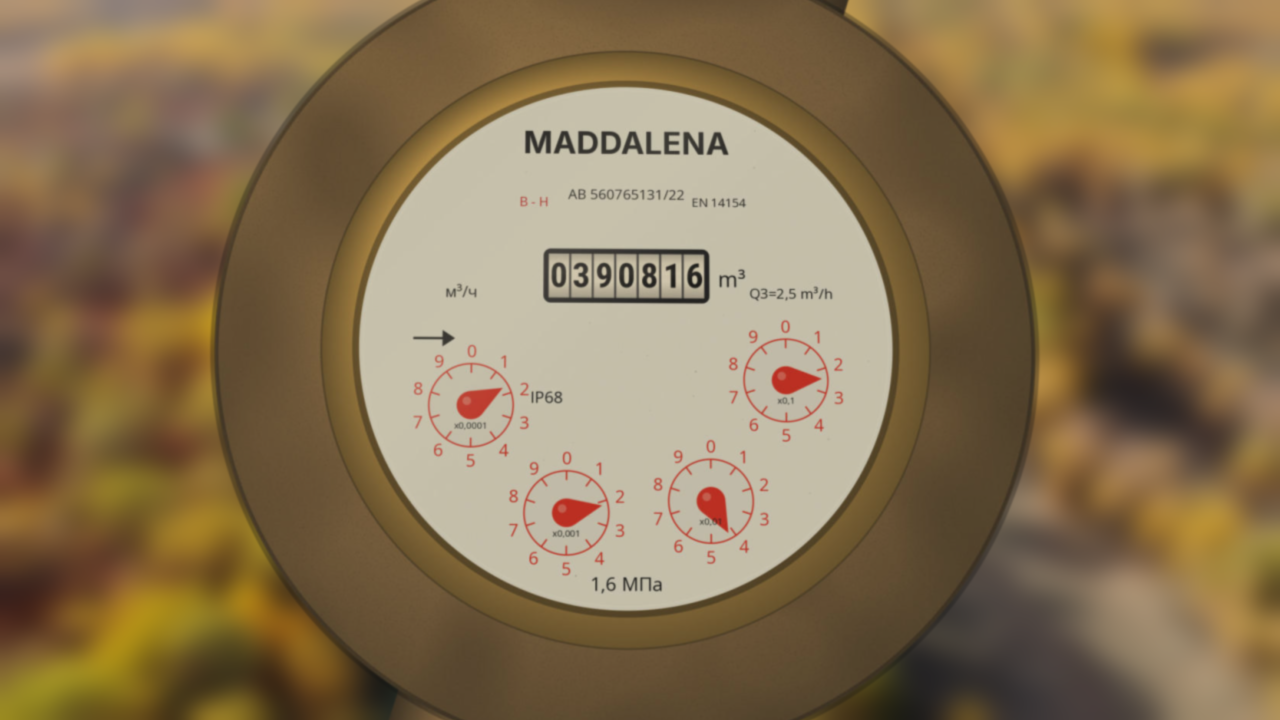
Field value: 390816.2421 (m³)
